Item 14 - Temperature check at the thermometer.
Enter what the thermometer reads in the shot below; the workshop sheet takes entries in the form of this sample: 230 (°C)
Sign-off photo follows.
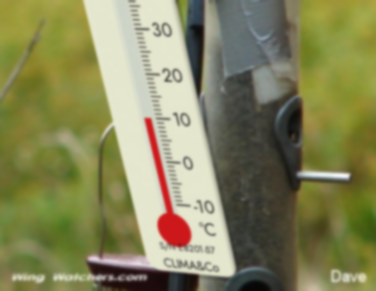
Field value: 10 (°C)
